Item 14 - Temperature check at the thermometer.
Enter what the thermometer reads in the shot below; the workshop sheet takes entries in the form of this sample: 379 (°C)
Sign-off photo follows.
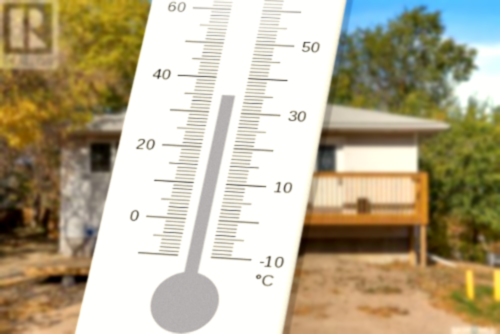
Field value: 35 (°C)
